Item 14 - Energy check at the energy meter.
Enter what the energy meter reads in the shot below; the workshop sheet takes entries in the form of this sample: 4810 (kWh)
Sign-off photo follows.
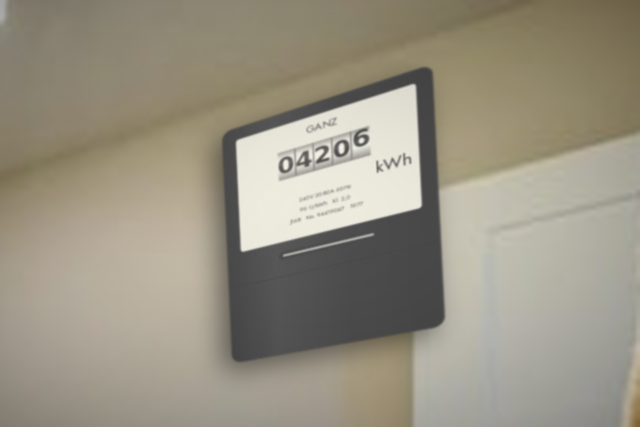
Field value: 4206 (kWh)
